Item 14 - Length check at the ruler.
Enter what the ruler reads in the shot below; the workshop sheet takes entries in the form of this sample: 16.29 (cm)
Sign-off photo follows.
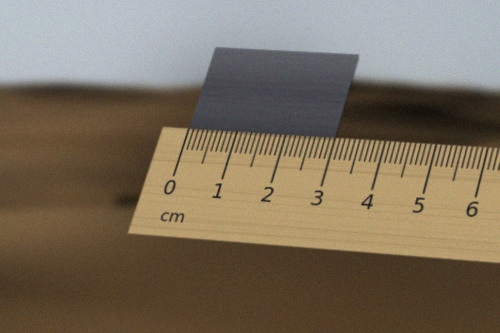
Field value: 3 (cm)
